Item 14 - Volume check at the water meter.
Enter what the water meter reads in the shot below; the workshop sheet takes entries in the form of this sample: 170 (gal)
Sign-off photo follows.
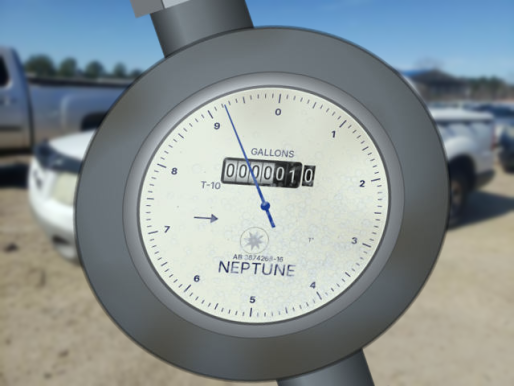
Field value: 9.2 (gal)
